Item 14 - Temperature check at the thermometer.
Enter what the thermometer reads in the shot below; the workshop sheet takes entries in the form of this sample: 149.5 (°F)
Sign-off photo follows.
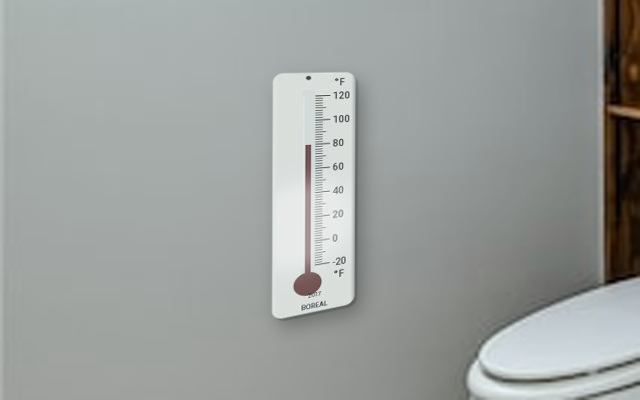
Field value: 80 (°F)
